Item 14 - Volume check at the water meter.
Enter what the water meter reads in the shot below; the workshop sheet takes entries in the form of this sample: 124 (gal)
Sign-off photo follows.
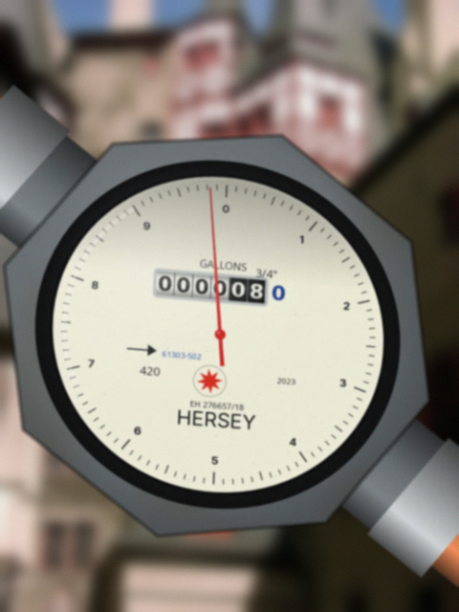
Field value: 79.8 (gal)
